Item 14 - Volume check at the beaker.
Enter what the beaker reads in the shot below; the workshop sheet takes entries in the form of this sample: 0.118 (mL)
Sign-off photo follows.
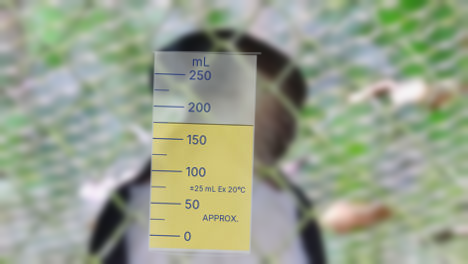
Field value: 175 (mL)
